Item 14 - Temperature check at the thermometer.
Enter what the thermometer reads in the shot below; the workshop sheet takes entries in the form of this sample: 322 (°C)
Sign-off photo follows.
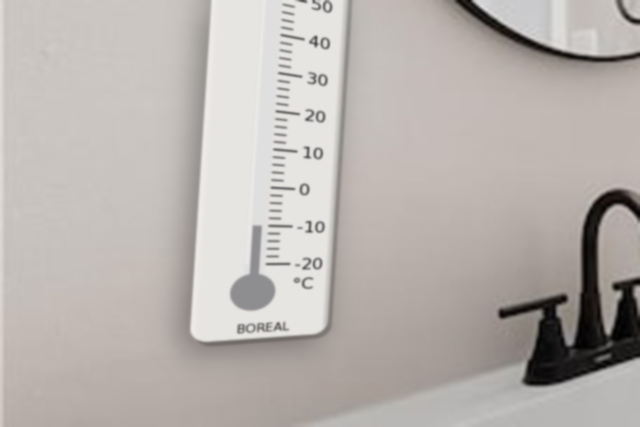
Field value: -10 (°C)
